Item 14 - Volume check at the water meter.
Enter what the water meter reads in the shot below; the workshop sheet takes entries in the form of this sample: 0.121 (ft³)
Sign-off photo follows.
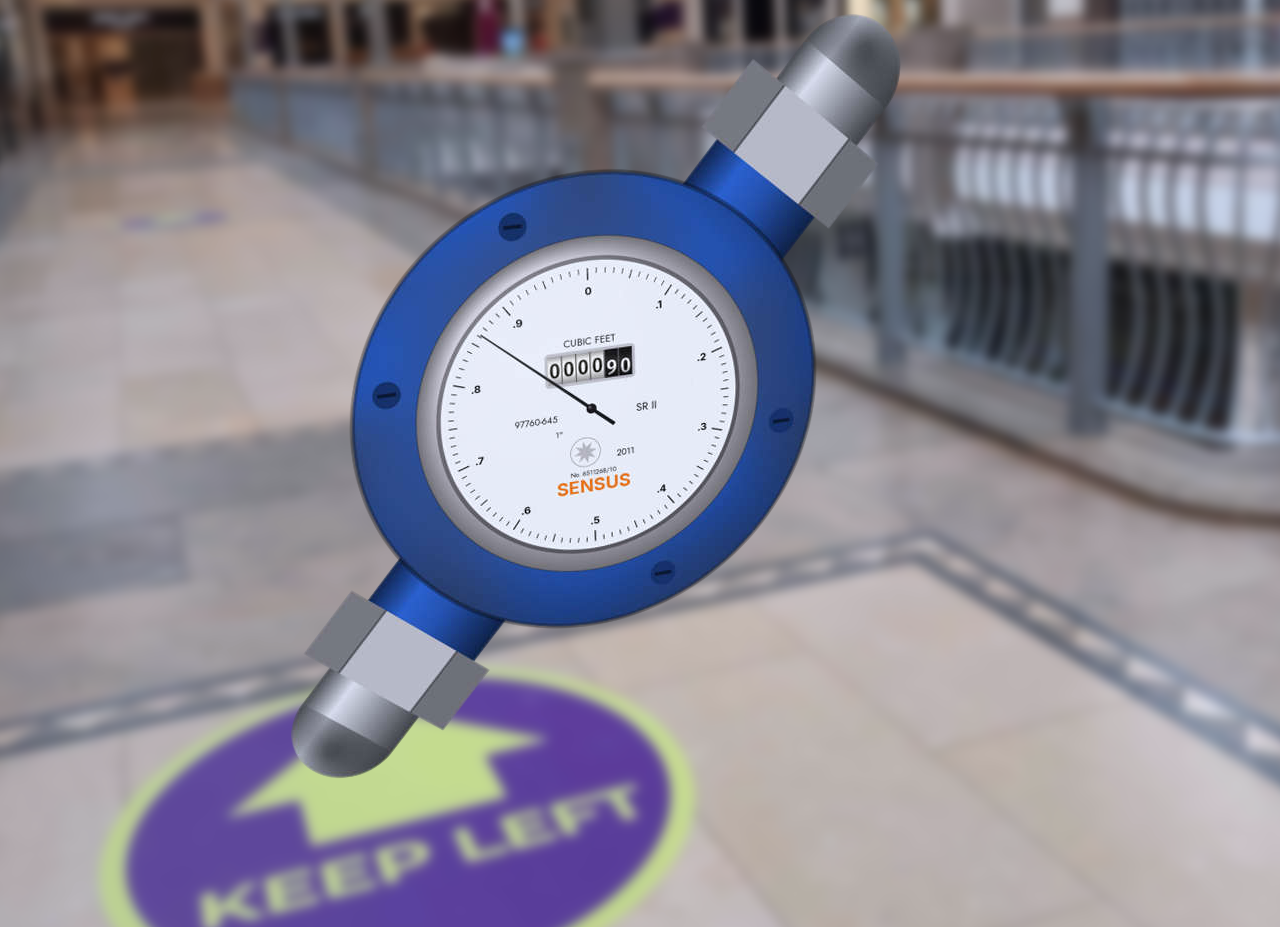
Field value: 89.86 (ft³)
